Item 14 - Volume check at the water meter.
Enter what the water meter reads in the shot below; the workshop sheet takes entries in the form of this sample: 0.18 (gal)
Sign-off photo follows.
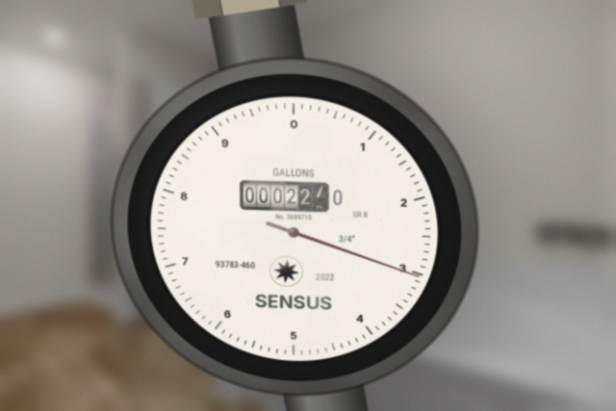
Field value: 2273.0 (gal)
